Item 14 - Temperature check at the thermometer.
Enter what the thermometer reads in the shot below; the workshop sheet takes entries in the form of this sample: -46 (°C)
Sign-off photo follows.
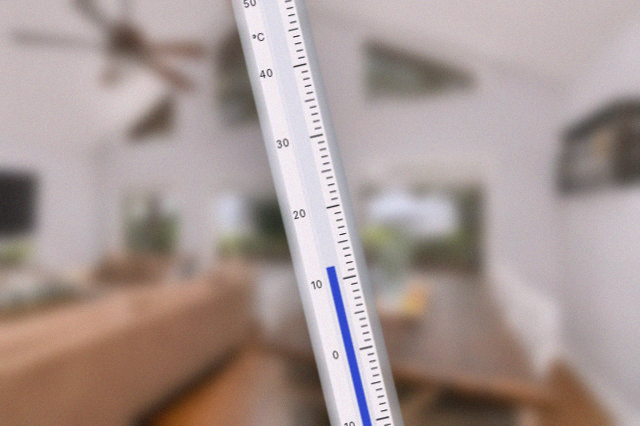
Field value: 12 (°C)
